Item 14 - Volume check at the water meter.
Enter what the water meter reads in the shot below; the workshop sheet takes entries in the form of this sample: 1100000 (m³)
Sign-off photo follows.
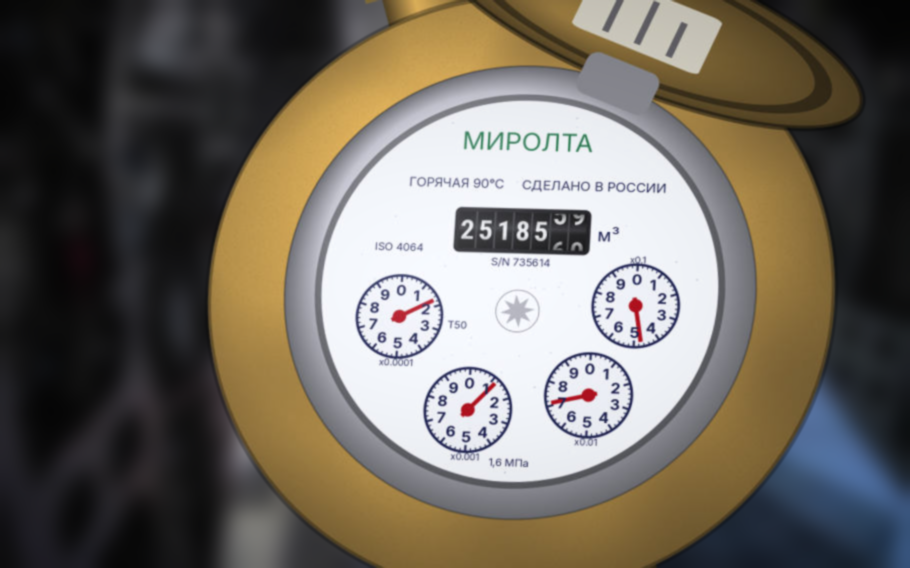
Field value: 2518559.4711 (m³)
